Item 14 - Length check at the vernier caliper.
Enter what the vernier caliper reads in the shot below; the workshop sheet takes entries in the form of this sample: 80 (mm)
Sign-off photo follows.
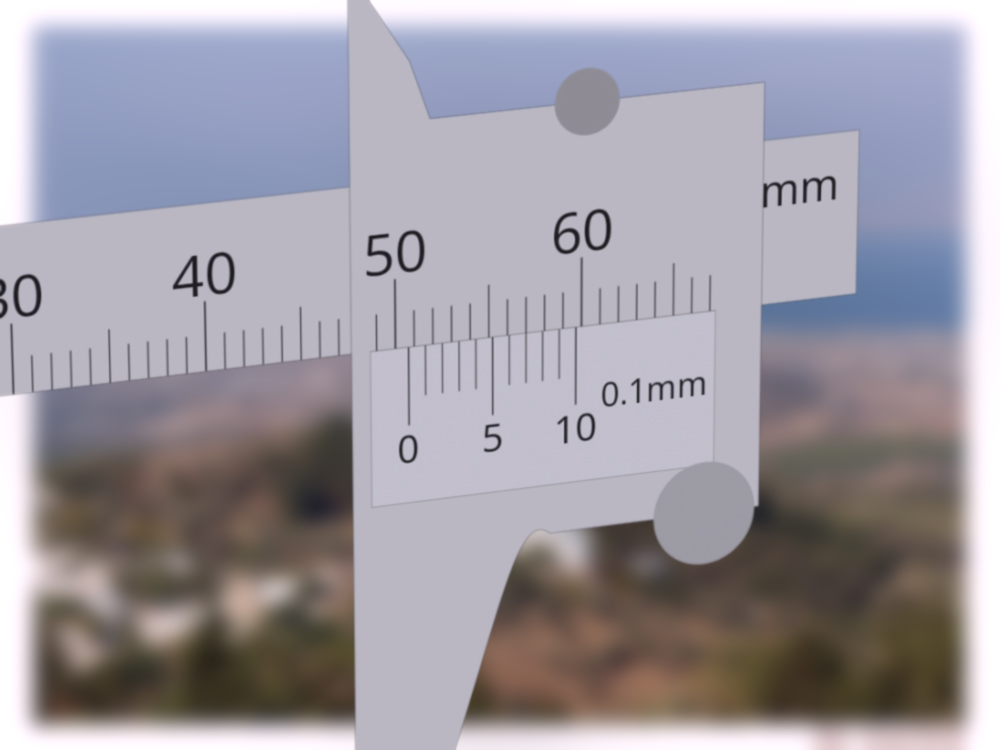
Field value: 50.7 (mm)
